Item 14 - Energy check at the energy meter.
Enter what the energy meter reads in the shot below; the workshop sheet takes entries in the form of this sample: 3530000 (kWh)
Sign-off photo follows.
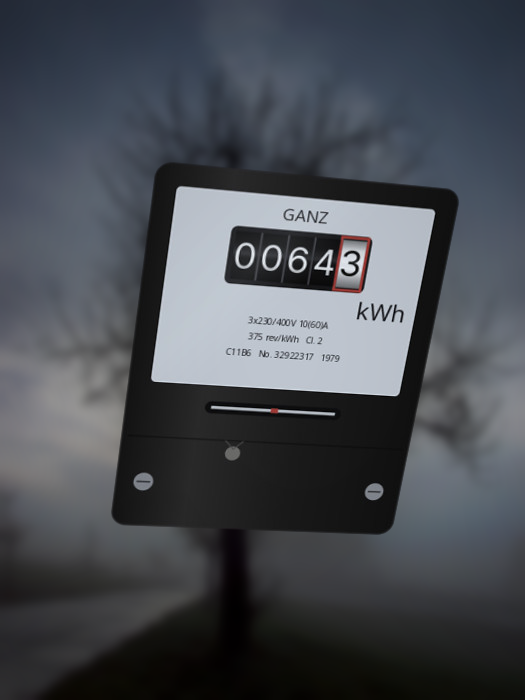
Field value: 64.3 (kWh)
